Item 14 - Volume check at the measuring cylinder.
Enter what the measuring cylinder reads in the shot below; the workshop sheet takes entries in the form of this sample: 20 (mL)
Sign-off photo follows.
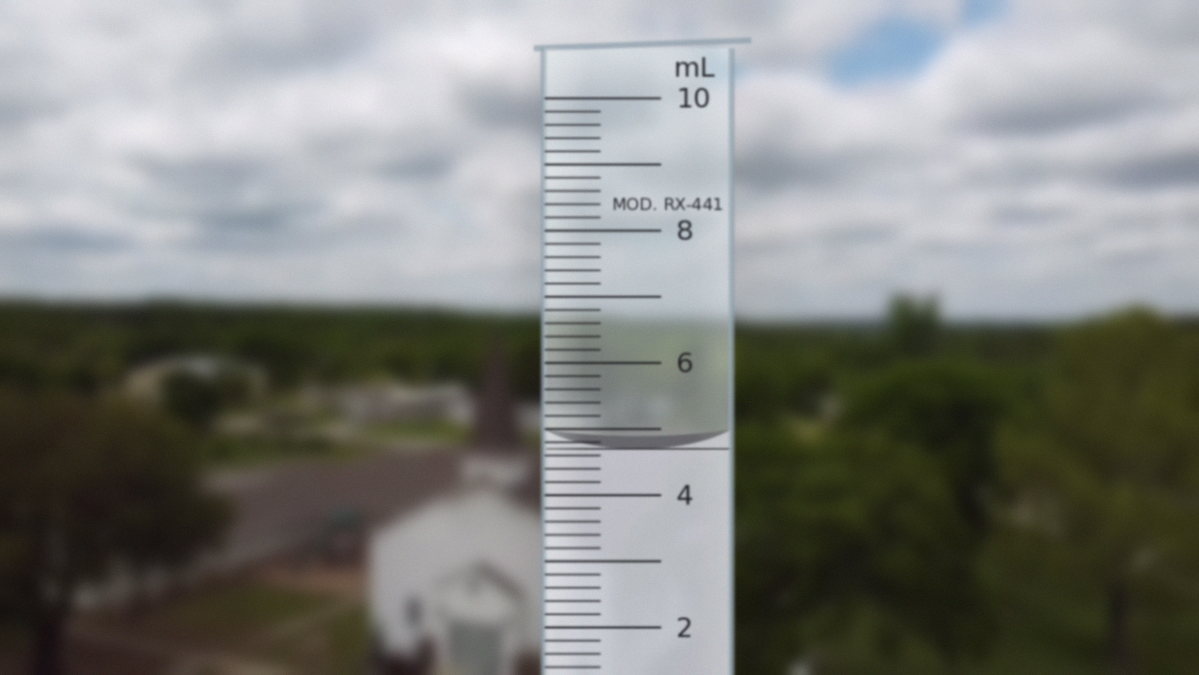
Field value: 4.7 (mL)
